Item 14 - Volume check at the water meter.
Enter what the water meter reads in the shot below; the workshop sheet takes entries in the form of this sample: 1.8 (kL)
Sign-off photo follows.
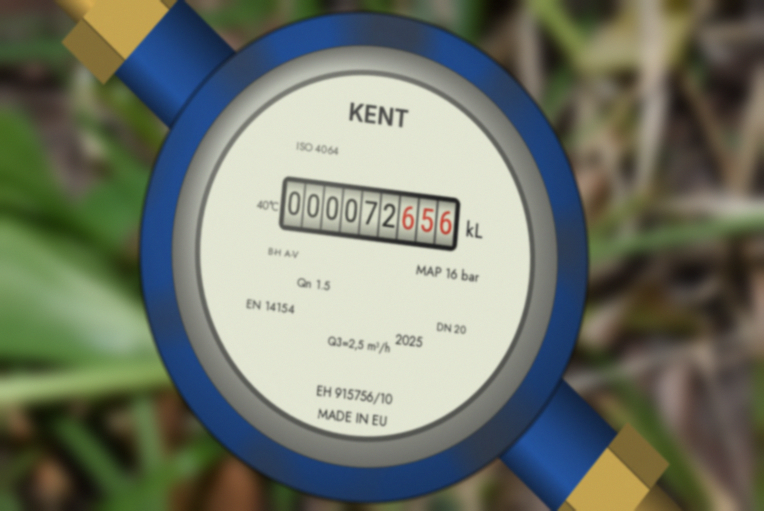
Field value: 72.656 (kL)
